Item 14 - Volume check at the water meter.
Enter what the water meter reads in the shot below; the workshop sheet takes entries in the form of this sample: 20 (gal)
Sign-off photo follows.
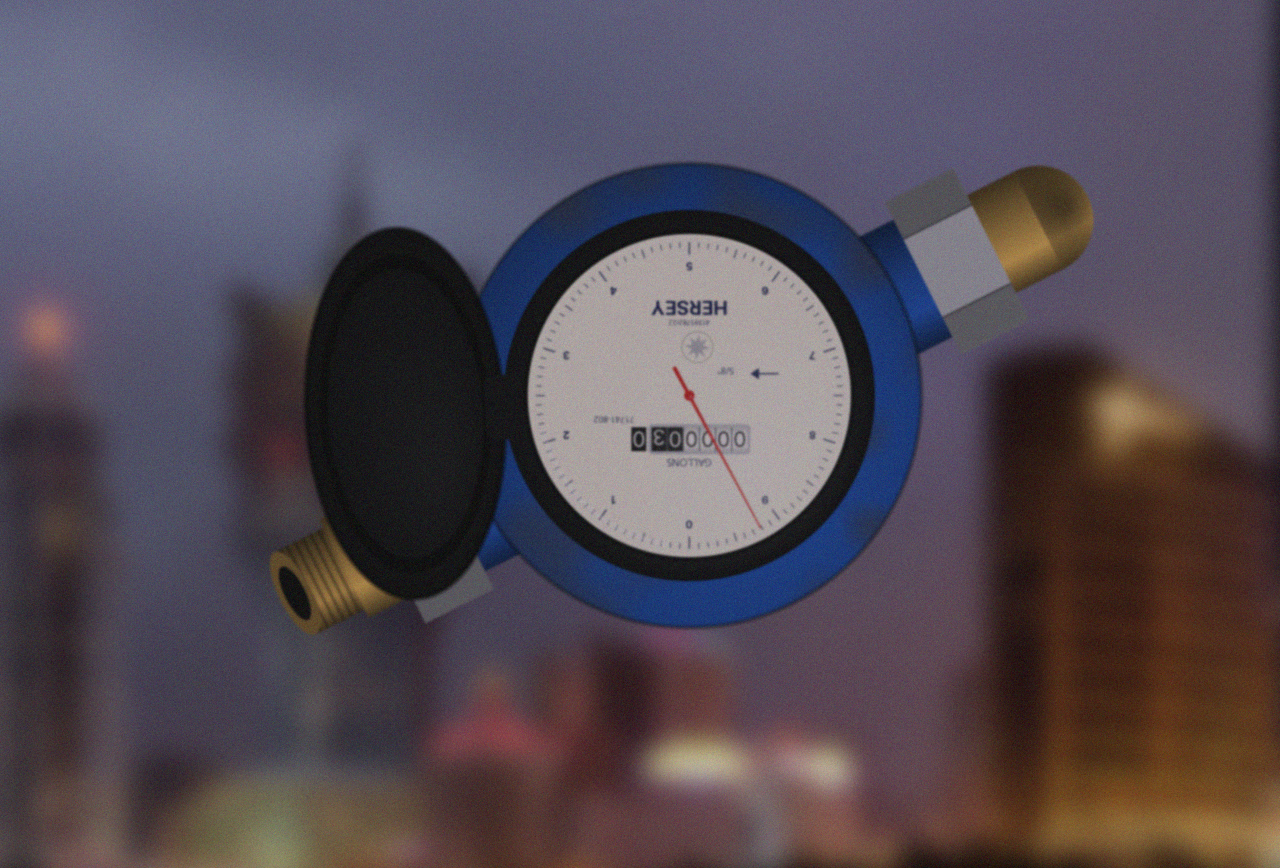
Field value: 29.2 (gal)
